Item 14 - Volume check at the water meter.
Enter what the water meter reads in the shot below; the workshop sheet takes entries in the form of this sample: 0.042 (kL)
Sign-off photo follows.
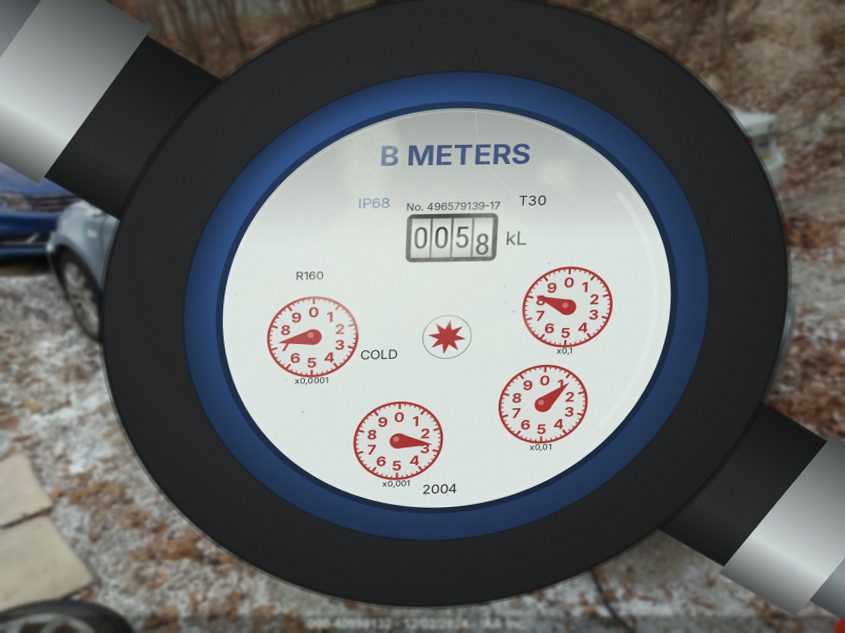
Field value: 57.8127 (kL)
